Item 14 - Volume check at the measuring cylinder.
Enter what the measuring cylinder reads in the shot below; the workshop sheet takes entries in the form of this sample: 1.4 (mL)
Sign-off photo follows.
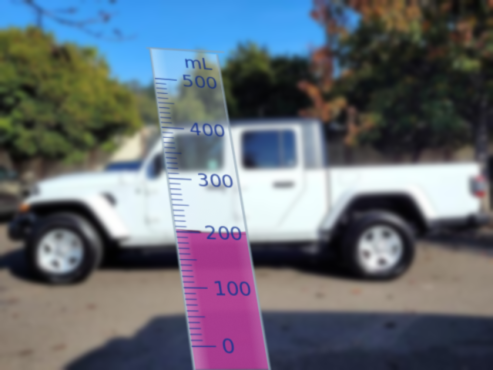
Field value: 200 (mL)
